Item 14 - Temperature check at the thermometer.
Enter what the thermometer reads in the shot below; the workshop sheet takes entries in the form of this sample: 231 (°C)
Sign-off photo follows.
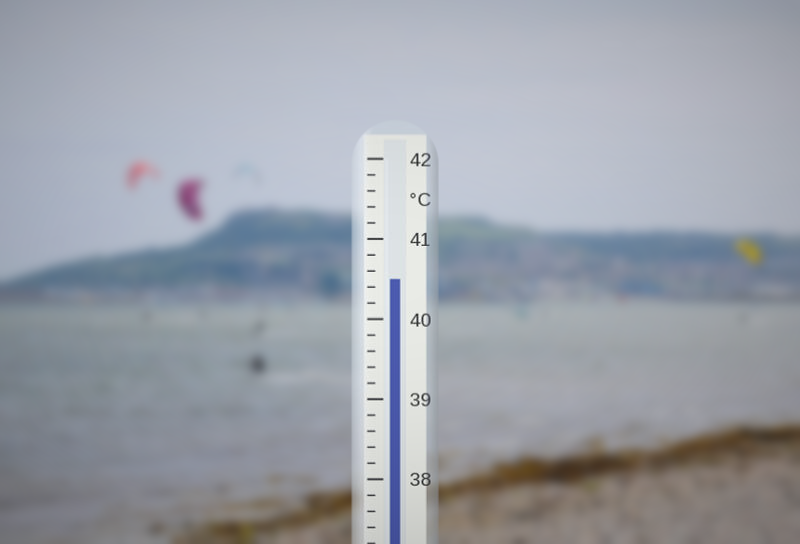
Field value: 40.5 (°C)
